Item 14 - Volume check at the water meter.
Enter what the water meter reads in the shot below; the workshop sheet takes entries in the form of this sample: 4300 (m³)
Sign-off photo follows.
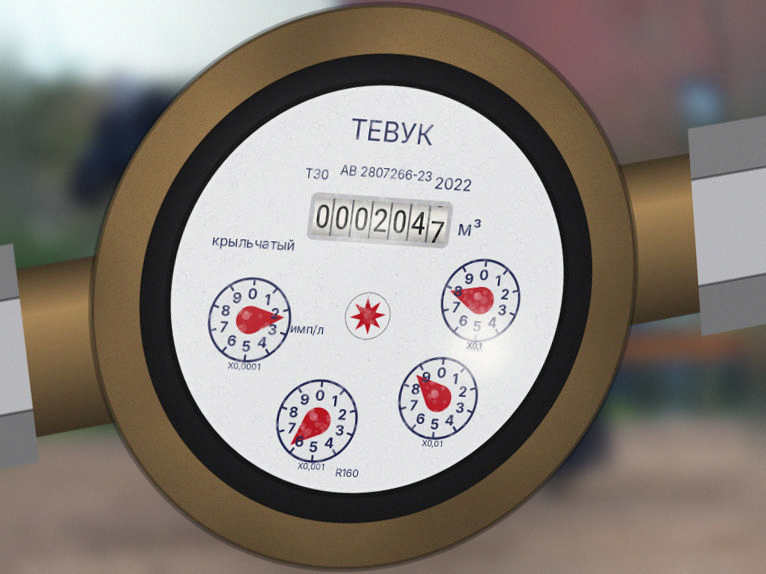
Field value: 2046.7862 (m³)
